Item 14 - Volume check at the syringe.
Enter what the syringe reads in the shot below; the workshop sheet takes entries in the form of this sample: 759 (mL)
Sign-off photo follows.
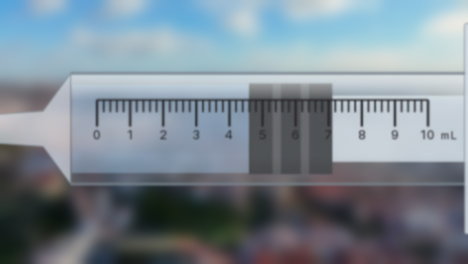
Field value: 4.6 (mL)
